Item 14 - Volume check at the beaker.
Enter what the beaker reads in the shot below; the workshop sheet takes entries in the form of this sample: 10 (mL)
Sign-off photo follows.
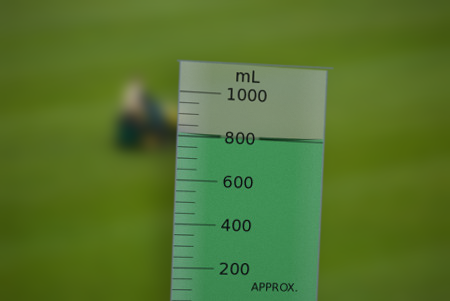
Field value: 800 (mL)
